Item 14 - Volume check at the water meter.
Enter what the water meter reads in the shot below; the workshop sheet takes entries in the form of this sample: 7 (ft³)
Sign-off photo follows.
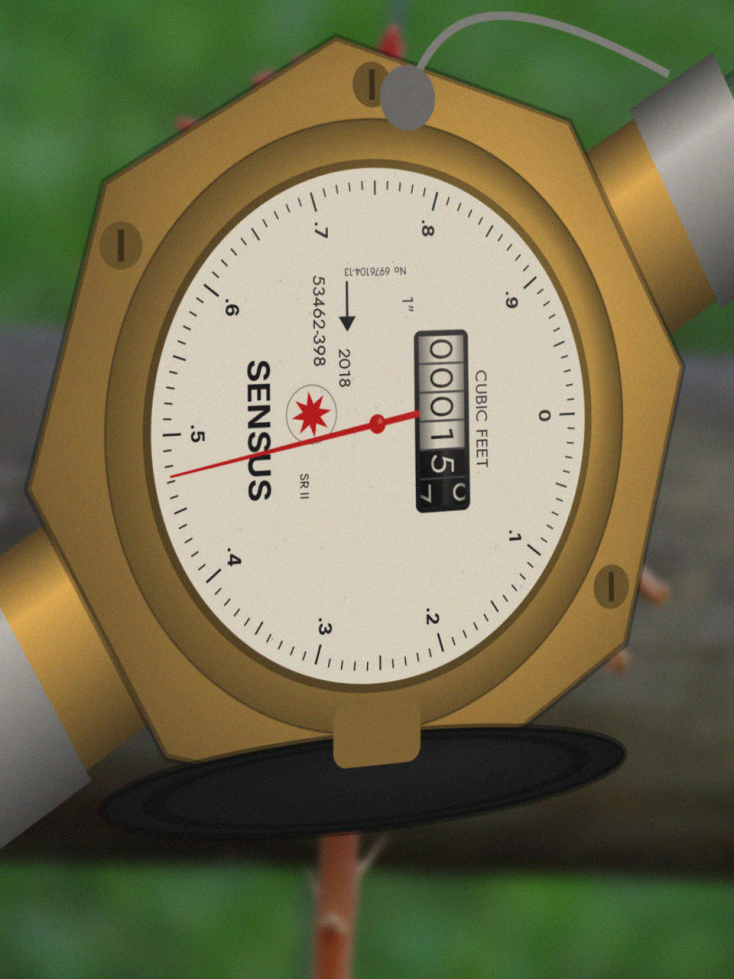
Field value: 156.47 (ft³)
